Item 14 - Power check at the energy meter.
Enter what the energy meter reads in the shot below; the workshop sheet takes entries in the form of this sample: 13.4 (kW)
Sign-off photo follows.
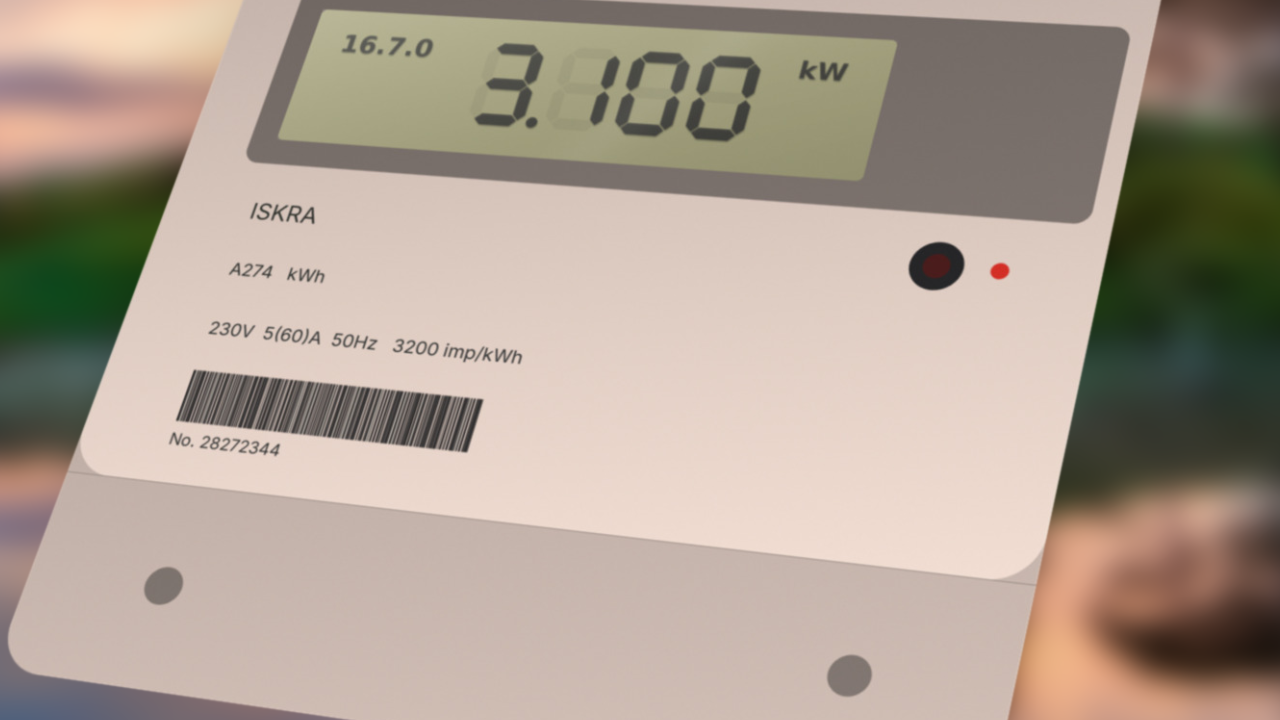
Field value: 3.100 (kW)
